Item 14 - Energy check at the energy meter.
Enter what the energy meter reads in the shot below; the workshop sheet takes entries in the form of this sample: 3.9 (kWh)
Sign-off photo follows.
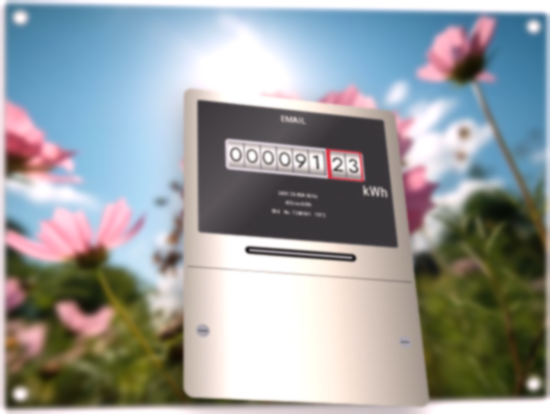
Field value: 91.23 (kWh)
